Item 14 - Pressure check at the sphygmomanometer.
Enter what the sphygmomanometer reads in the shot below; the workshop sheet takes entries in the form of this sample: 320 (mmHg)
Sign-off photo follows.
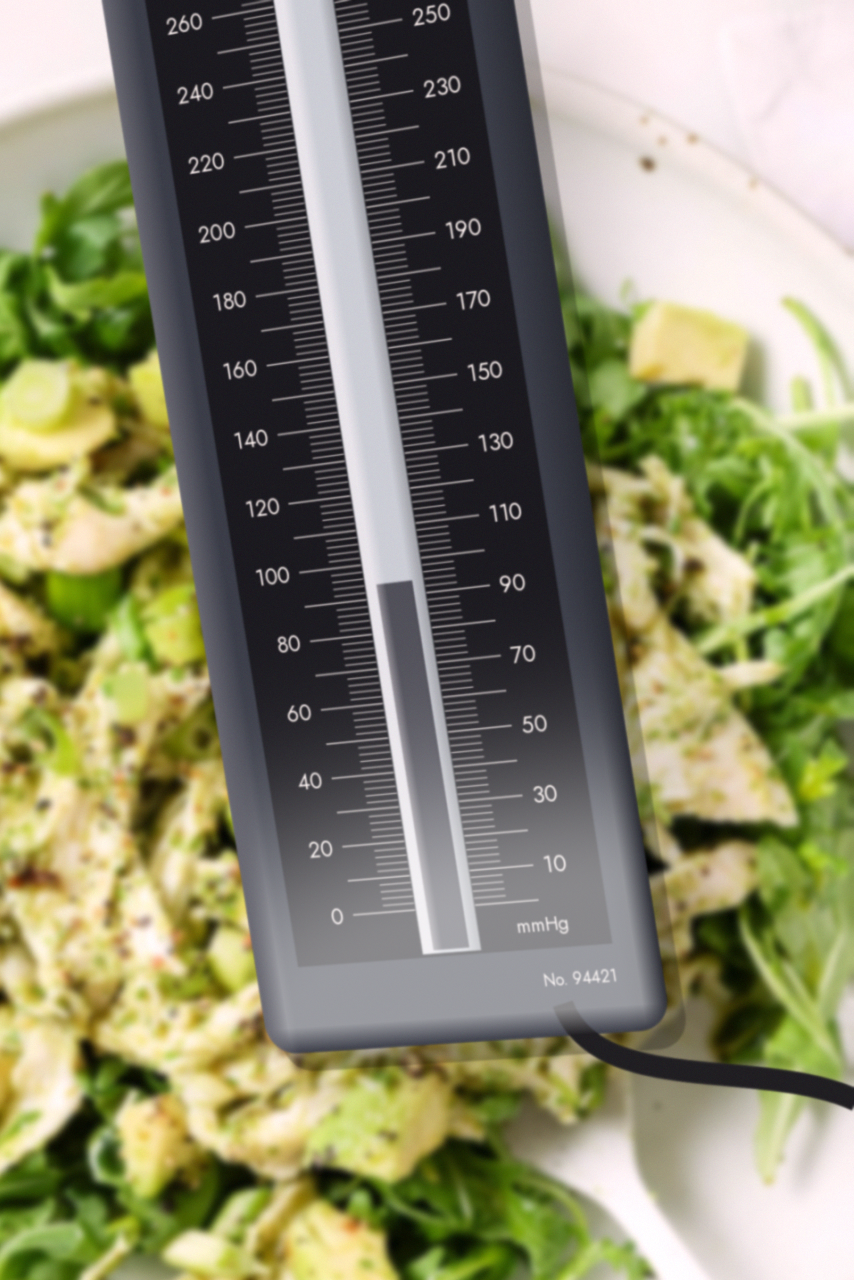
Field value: 94 (mmHg)
